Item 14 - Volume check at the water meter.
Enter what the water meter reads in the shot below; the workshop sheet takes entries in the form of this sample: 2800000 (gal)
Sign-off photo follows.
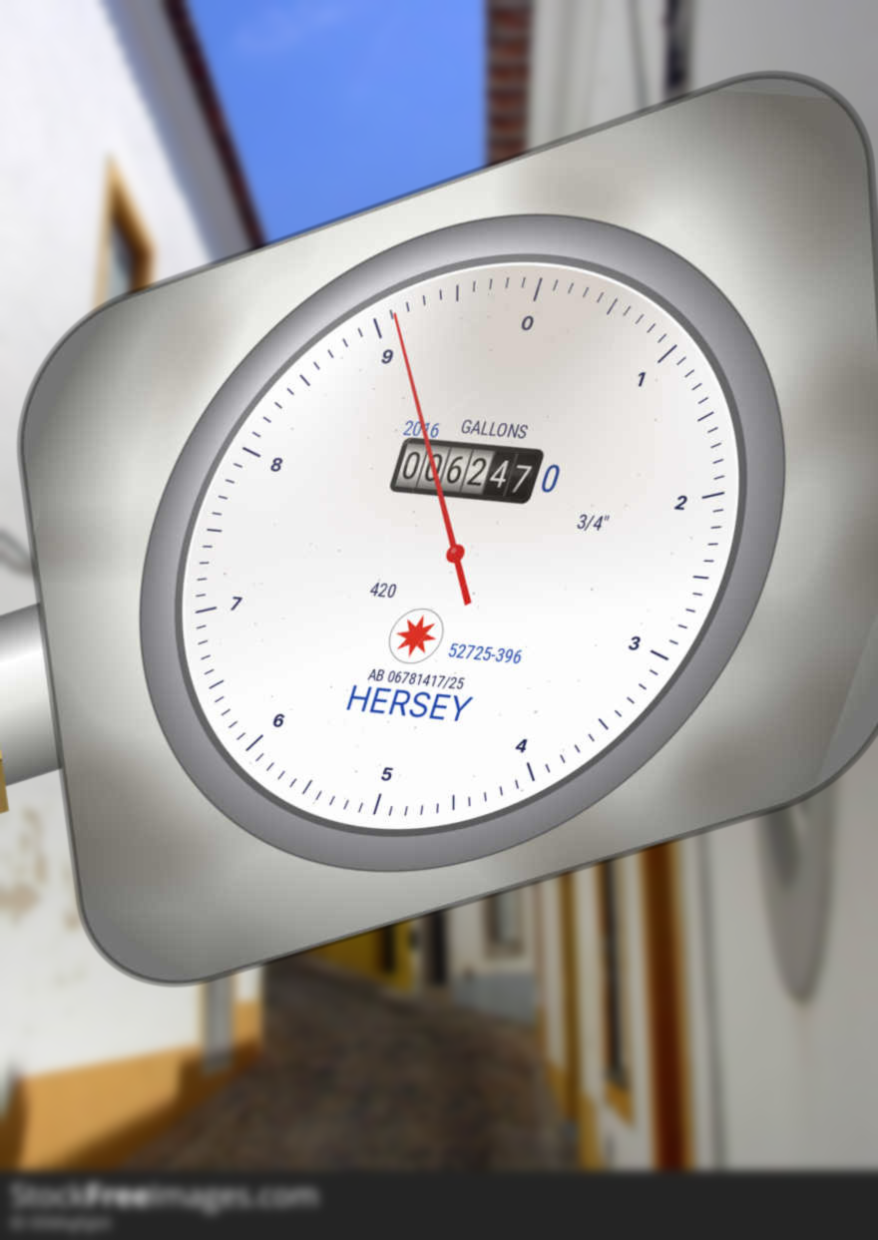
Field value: 62469.1 (gal)
